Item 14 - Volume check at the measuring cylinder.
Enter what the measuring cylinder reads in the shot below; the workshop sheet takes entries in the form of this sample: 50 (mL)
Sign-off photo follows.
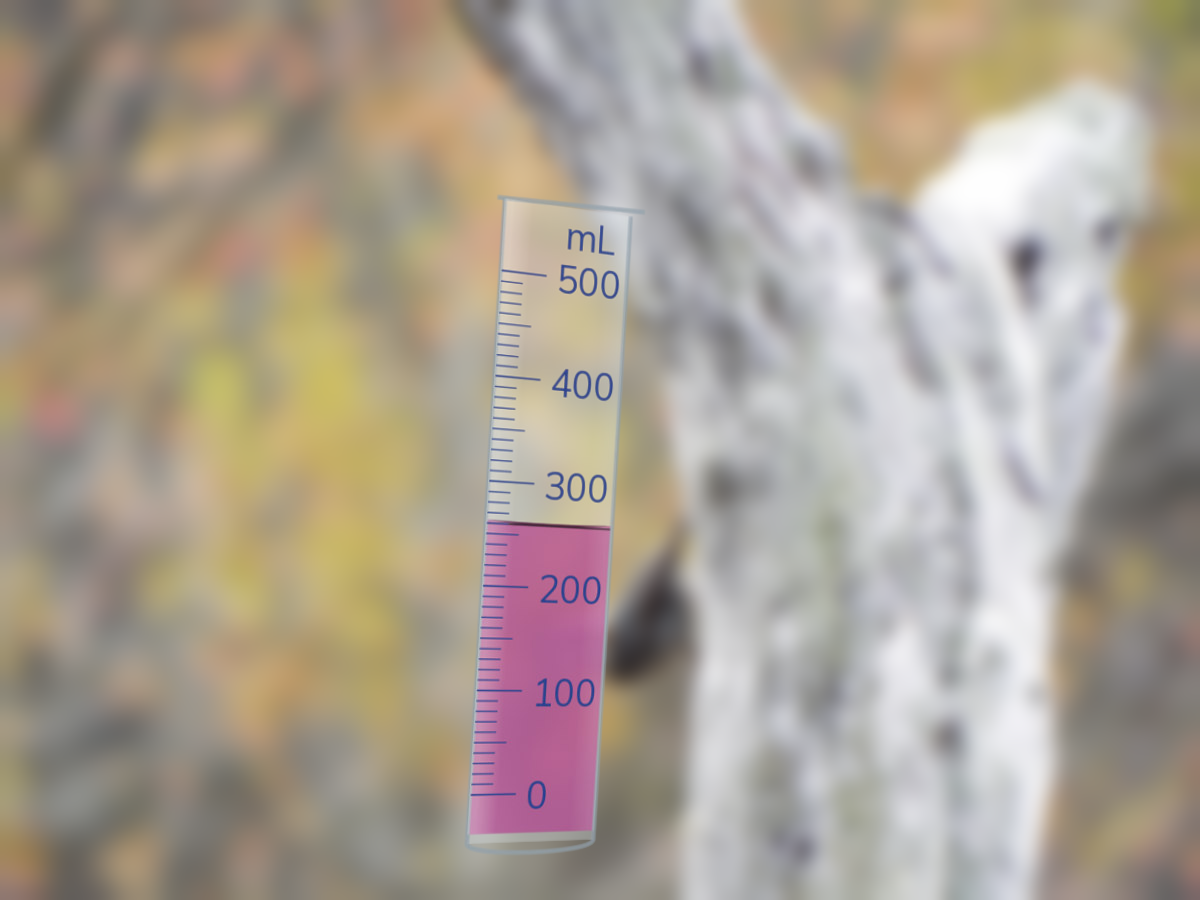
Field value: 260 (mL)
